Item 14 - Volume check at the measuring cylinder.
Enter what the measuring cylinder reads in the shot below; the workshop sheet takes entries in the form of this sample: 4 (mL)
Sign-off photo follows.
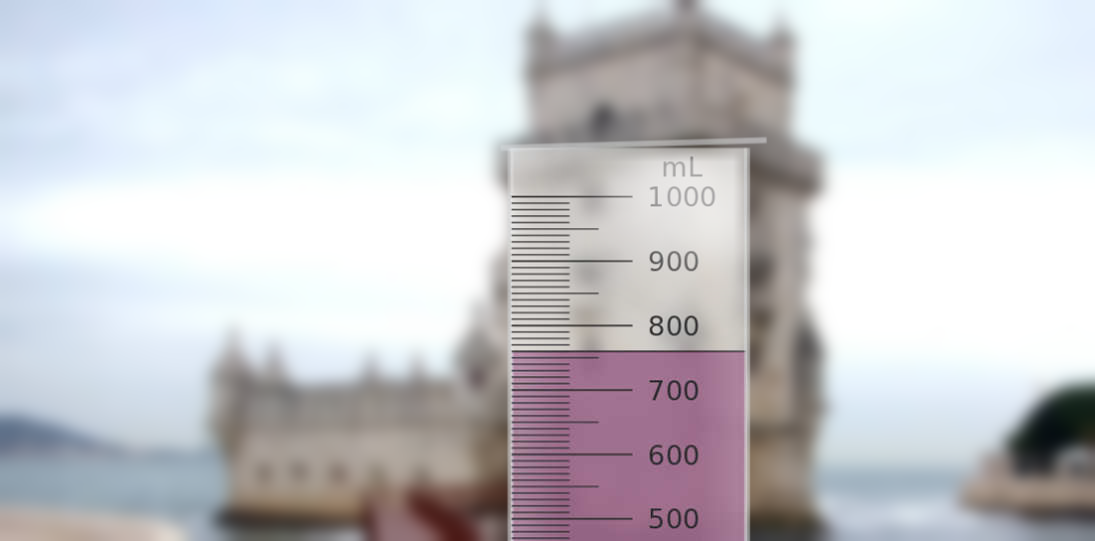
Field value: 760 (mL)
